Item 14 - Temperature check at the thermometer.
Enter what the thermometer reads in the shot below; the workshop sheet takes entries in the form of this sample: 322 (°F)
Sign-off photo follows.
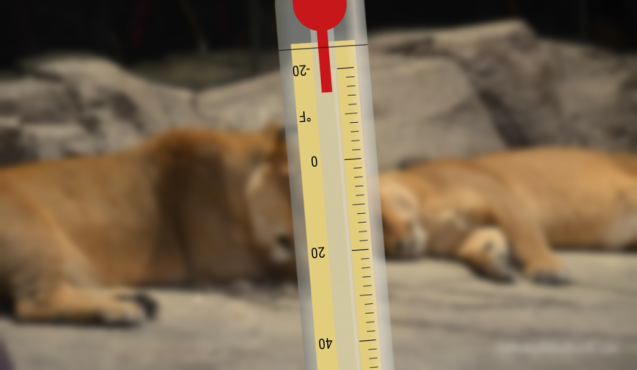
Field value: -15 (°F)
